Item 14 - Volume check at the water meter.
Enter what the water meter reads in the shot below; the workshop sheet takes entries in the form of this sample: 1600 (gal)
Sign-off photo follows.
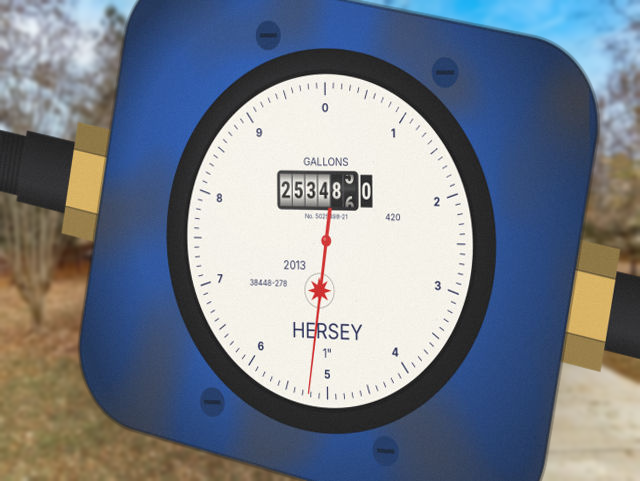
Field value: 2534855.2 (gal)
